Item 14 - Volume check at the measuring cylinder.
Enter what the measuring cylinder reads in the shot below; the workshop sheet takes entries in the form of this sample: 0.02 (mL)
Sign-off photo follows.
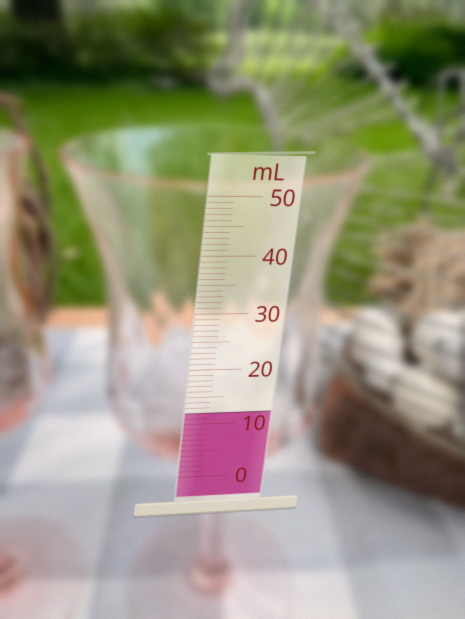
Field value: 12 (mL)
